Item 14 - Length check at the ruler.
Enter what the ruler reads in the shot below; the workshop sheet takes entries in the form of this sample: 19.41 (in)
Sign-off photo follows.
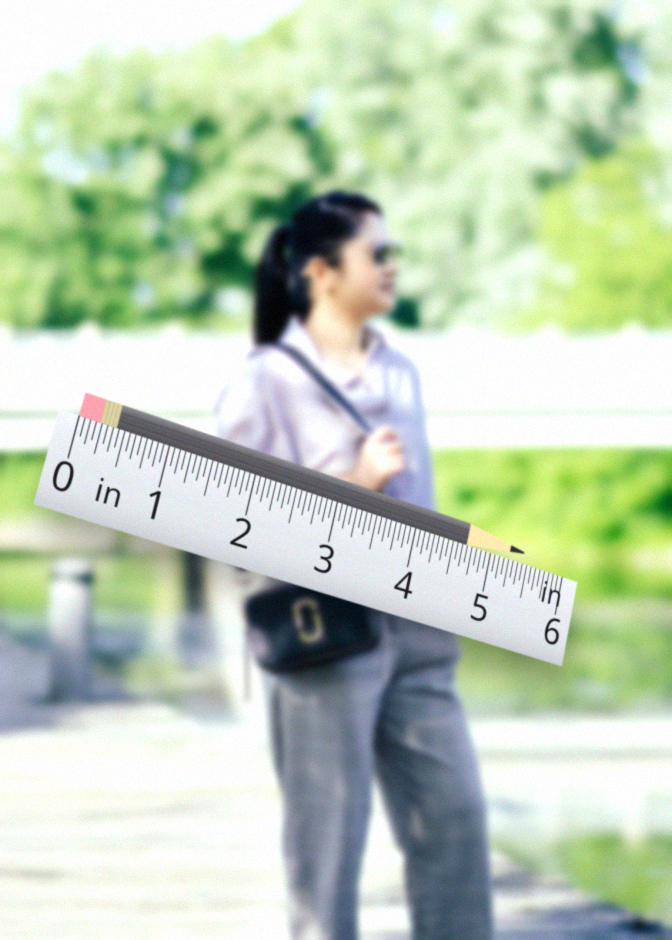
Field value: 5.4375 (in)
